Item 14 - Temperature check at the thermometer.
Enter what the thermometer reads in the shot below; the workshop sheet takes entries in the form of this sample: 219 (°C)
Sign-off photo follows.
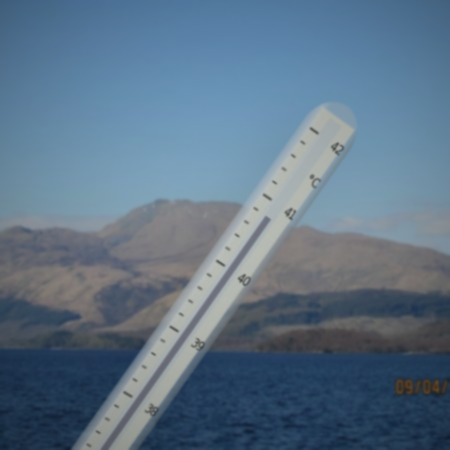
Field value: 40.8 (°C)
